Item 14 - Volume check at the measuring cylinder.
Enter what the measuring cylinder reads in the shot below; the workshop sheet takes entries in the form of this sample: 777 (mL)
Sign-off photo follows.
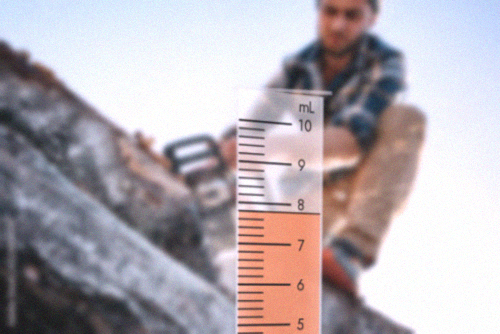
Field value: 7.8 (mL)
